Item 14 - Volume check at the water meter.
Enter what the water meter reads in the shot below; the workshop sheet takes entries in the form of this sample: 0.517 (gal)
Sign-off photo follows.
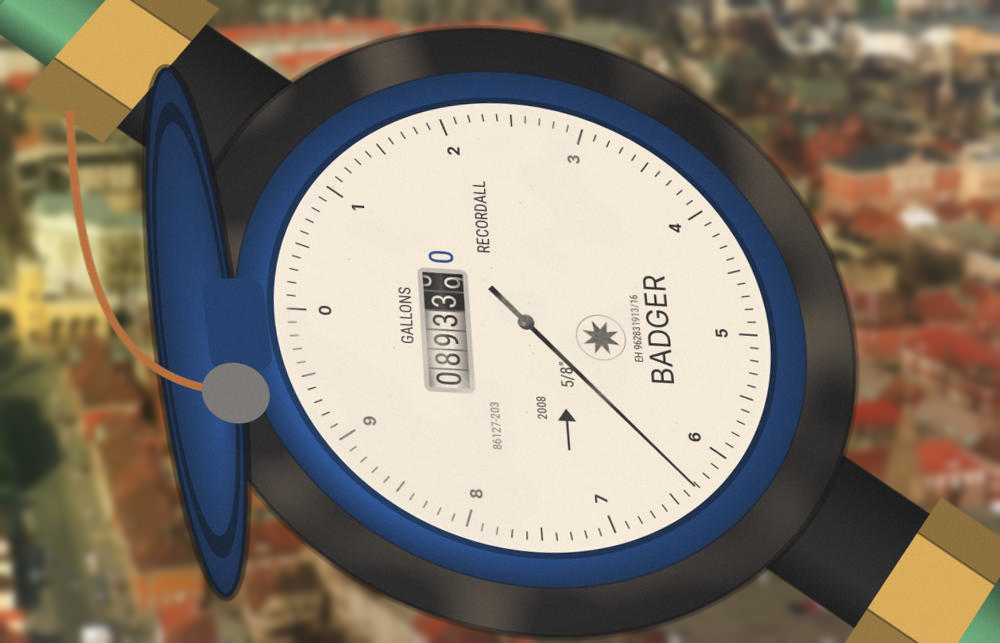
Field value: 893386.3 (gal)
